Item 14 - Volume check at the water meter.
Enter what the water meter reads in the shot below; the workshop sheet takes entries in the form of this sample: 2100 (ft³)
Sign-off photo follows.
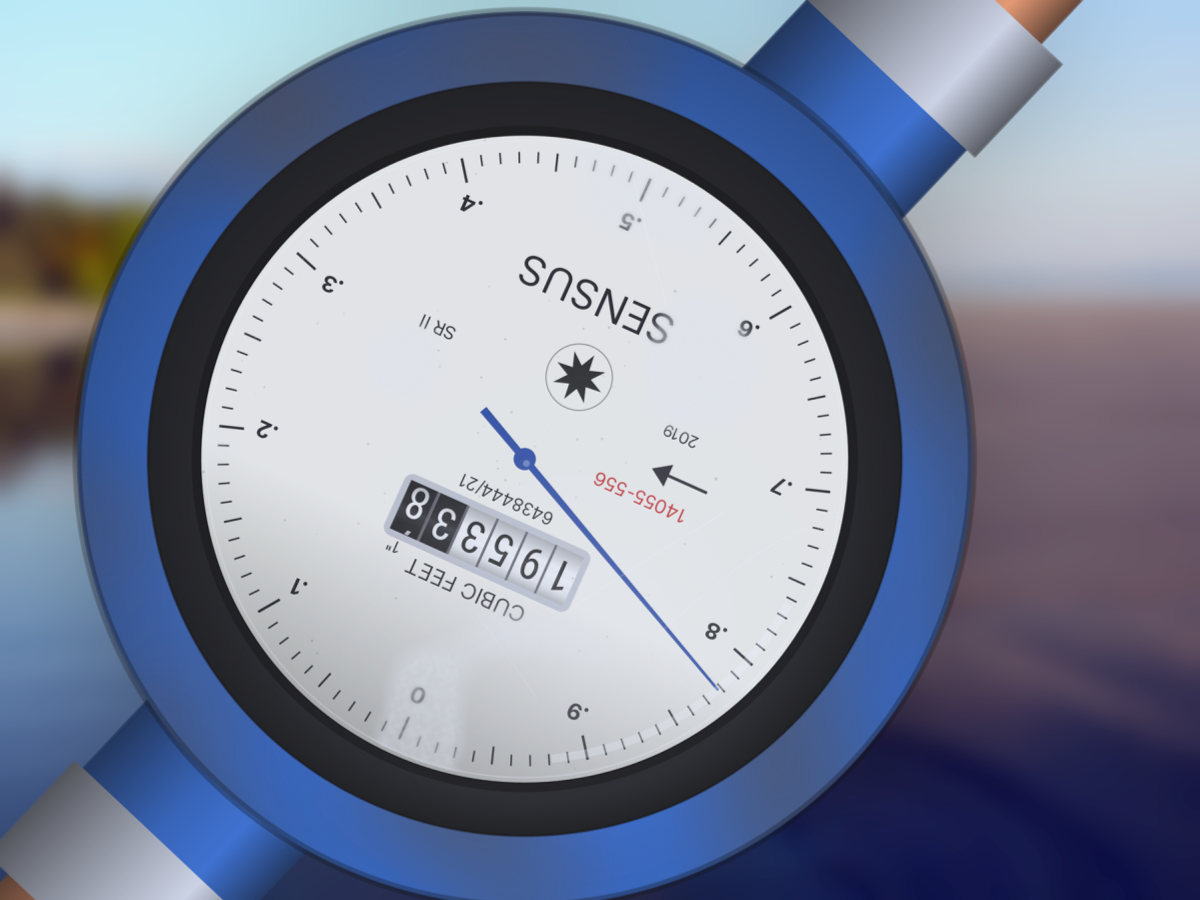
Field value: 195337.82 (ft³)
